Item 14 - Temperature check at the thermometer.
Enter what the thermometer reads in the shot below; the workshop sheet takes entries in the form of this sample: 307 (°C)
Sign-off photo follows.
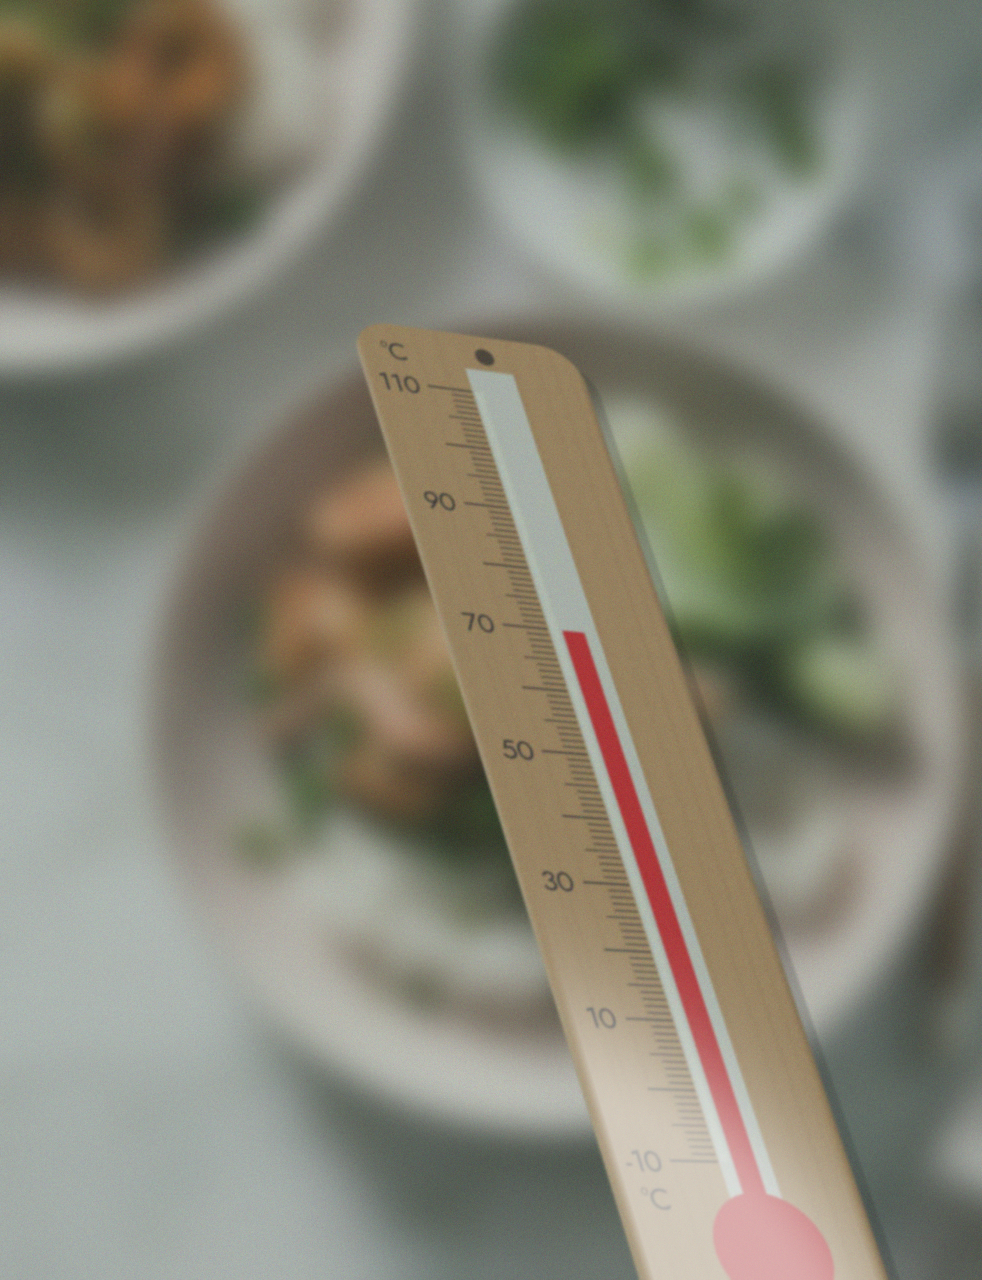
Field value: 70 (°C)
